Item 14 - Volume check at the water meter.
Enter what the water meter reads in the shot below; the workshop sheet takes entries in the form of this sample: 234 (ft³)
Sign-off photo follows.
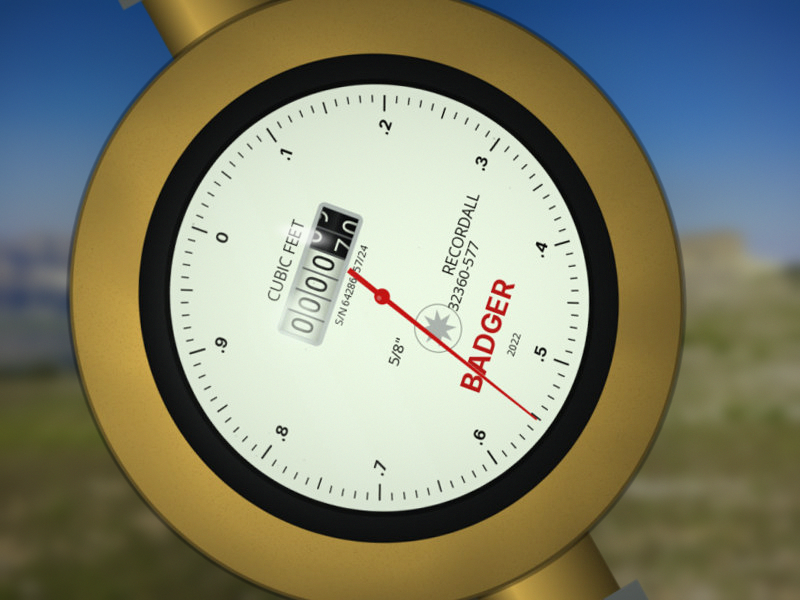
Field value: 69.55 (ft³)
